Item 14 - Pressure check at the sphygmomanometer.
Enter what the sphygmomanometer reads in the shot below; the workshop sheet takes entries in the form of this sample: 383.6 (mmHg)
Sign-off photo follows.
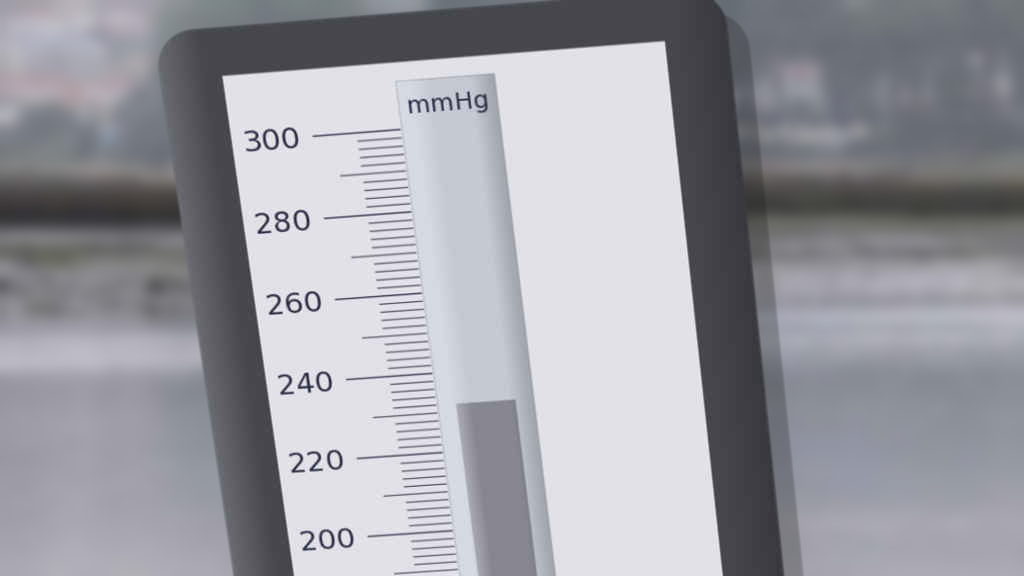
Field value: 232 (mmHg)
